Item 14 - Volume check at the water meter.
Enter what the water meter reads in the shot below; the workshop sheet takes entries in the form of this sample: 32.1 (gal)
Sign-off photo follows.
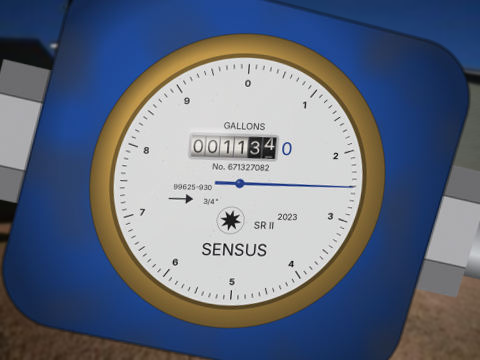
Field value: 11342.5 (gal)
